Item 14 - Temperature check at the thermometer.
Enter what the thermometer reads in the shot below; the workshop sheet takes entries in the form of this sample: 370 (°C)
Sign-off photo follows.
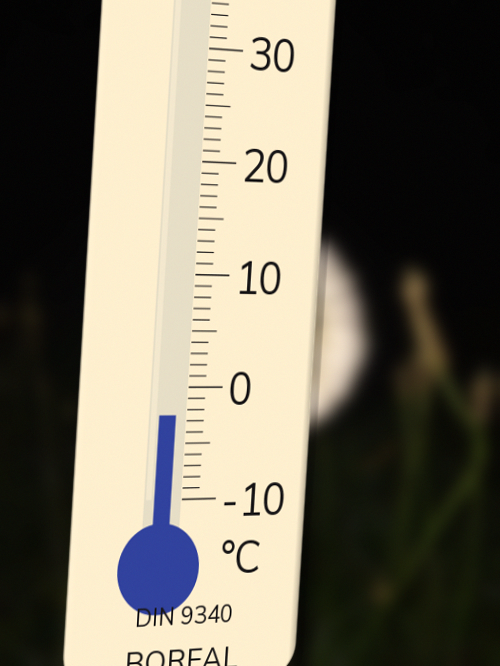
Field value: -2.5 (°C)
